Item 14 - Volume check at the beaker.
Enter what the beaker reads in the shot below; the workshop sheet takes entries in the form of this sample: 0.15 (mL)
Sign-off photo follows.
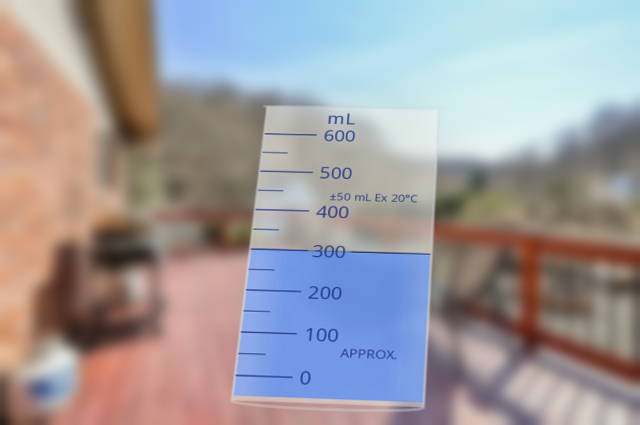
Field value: 300 (mL)
